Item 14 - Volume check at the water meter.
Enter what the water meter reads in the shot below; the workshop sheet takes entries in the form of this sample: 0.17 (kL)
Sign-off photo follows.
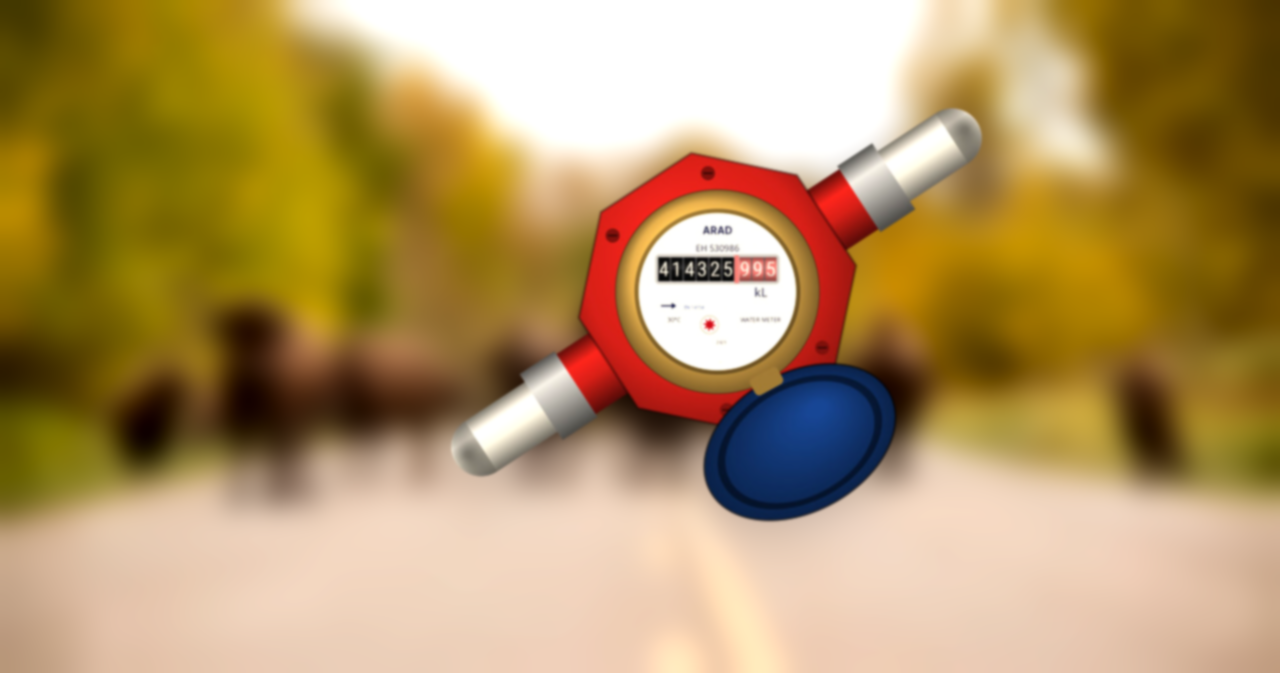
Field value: 414325.995 (kL)
